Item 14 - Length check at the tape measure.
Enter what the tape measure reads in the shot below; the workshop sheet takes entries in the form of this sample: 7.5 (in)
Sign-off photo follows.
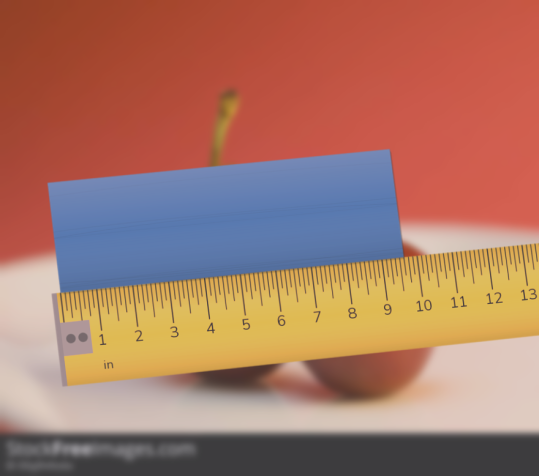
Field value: 9.625 (in)
